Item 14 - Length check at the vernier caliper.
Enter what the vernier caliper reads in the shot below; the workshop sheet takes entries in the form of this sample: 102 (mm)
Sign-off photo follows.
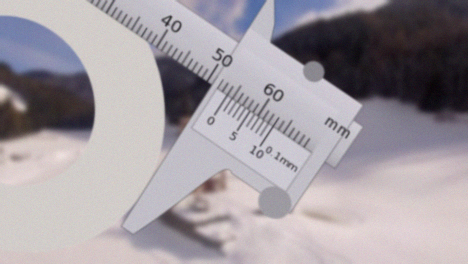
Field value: 54.0 (mm)
